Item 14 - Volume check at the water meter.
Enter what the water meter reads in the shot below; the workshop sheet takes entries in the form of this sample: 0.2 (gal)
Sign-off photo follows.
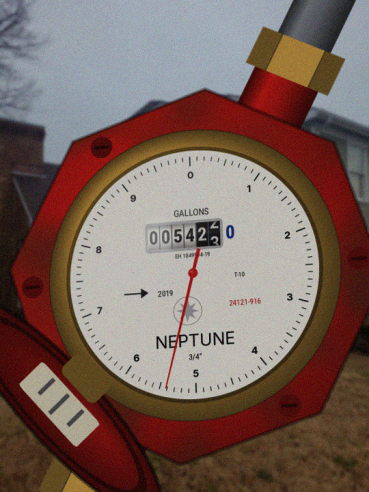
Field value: 54225.4 (gal)
